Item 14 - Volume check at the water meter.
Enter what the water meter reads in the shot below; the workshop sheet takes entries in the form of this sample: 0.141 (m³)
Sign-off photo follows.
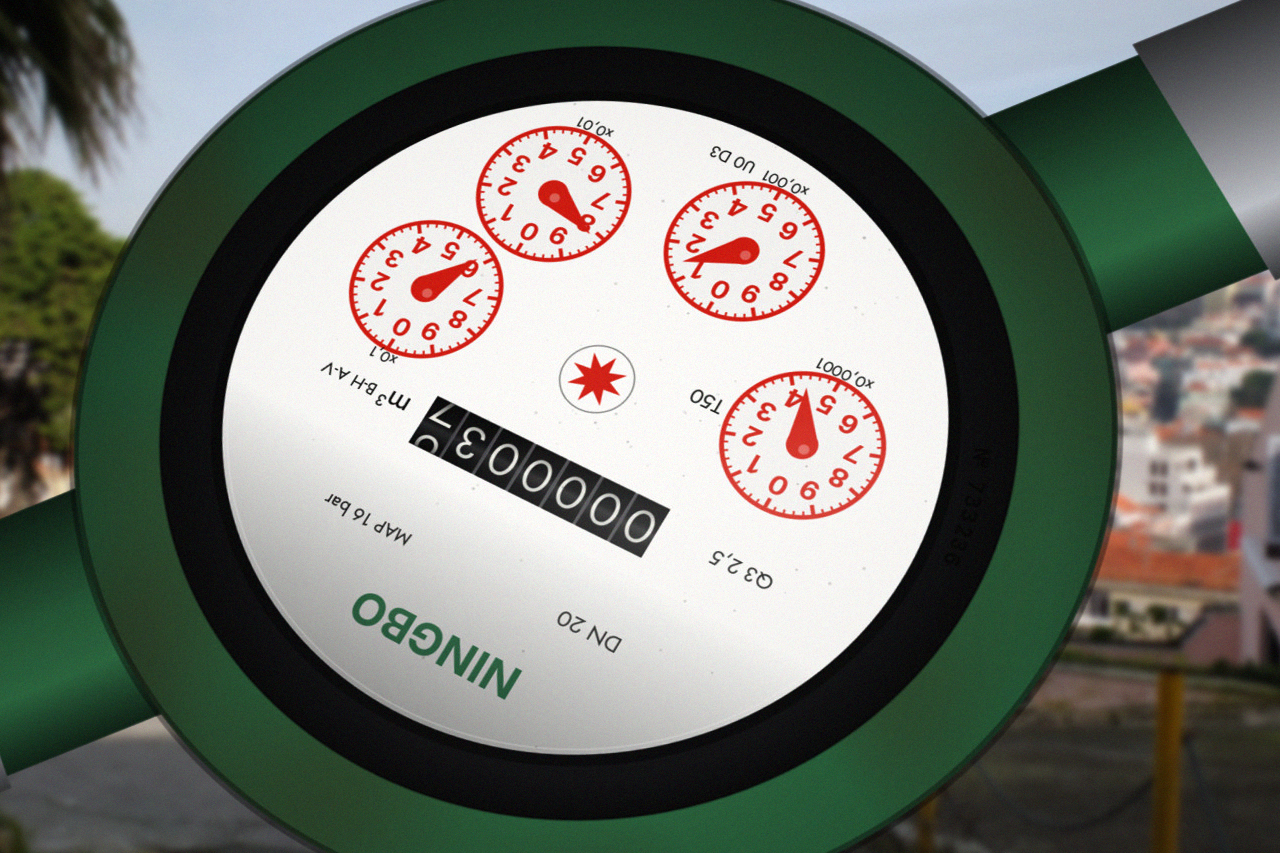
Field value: 36.5814 (m³)
